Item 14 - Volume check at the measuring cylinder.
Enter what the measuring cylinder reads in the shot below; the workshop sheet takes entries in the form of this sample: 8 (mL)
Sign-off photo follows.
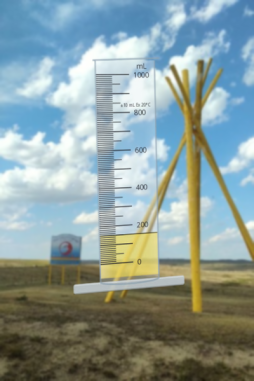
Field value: 150 (mL)
